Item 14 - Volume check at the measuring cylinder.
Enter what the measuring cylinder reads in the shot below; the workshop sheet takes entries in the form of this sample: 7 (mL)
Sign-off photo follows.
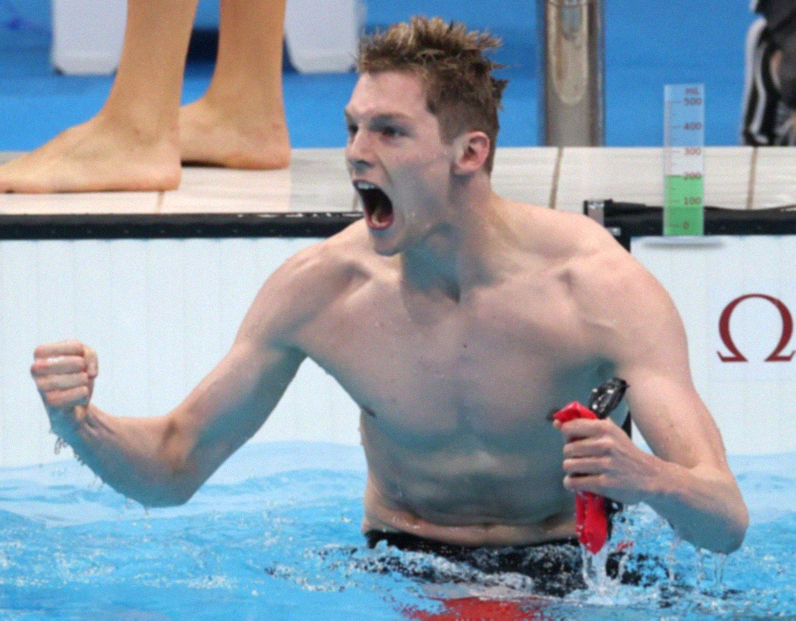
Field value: 200 (mL)
